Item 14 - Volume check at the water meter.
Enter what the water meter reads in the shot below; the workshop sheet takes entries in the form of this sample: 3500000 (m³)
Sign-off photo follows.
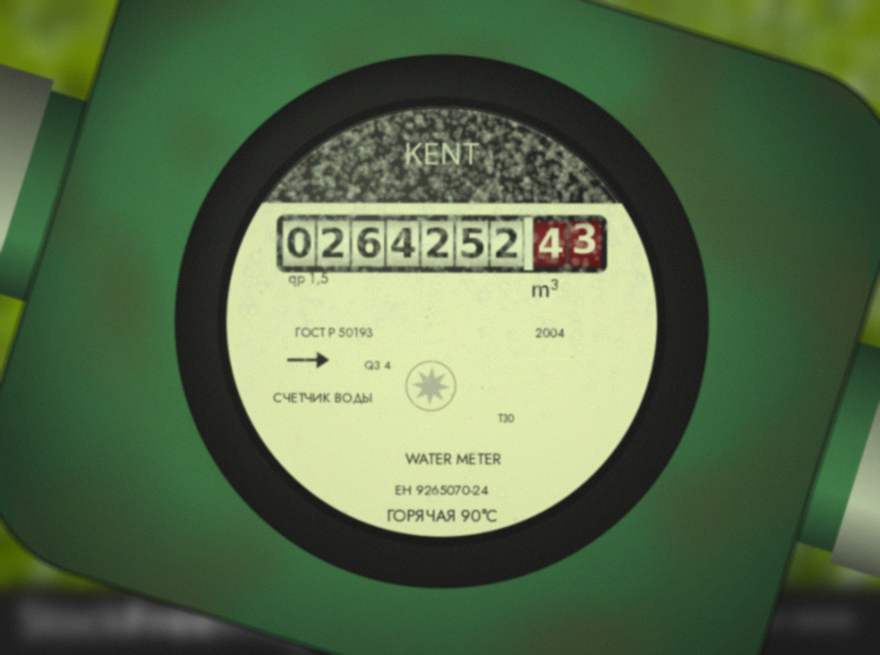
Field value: 264252.43 (m³)
